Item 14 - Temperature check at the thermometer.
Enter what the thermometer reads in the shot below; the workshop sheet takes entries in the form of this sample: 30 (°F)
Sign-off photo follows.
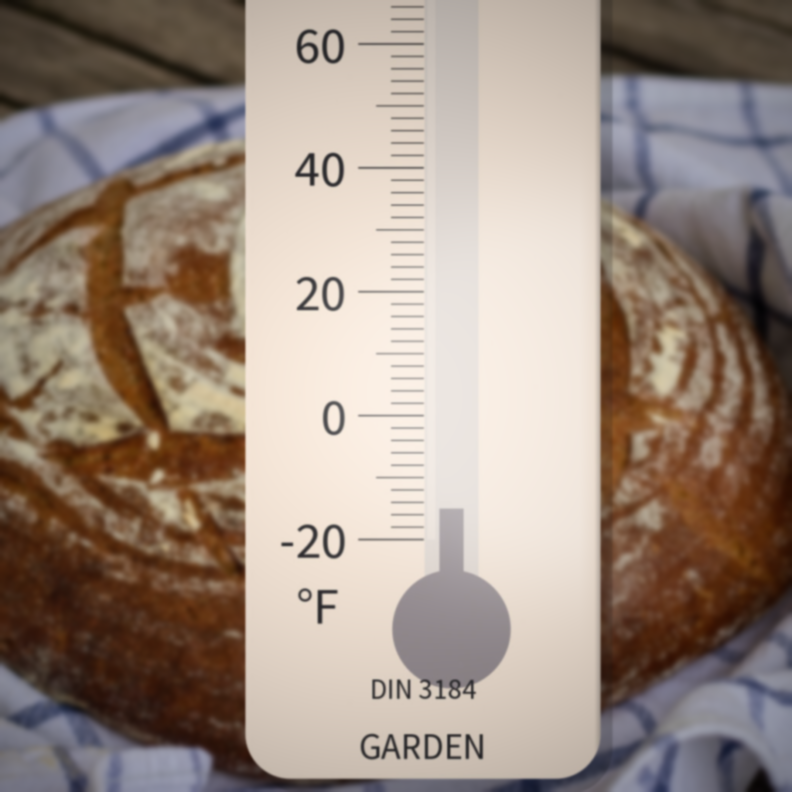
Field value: -15 (°F)
